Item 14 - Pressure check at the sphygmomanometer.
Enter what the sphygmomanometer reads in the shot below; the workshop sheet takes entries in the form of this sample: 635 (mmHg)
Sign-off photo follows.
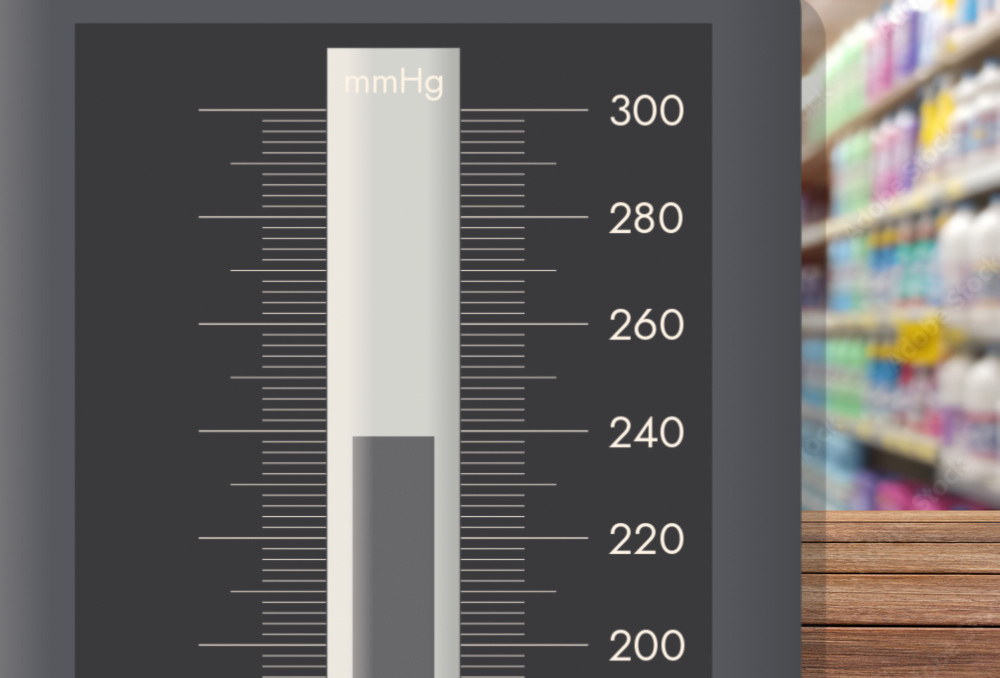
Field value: 239 (mmHg)
